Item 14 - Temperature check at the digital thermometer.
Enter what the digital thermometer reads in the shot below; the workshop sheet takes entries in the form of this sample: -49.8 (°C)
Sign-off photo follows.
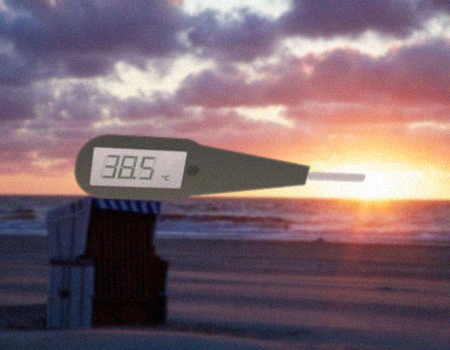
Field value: 38.5 (°C)
